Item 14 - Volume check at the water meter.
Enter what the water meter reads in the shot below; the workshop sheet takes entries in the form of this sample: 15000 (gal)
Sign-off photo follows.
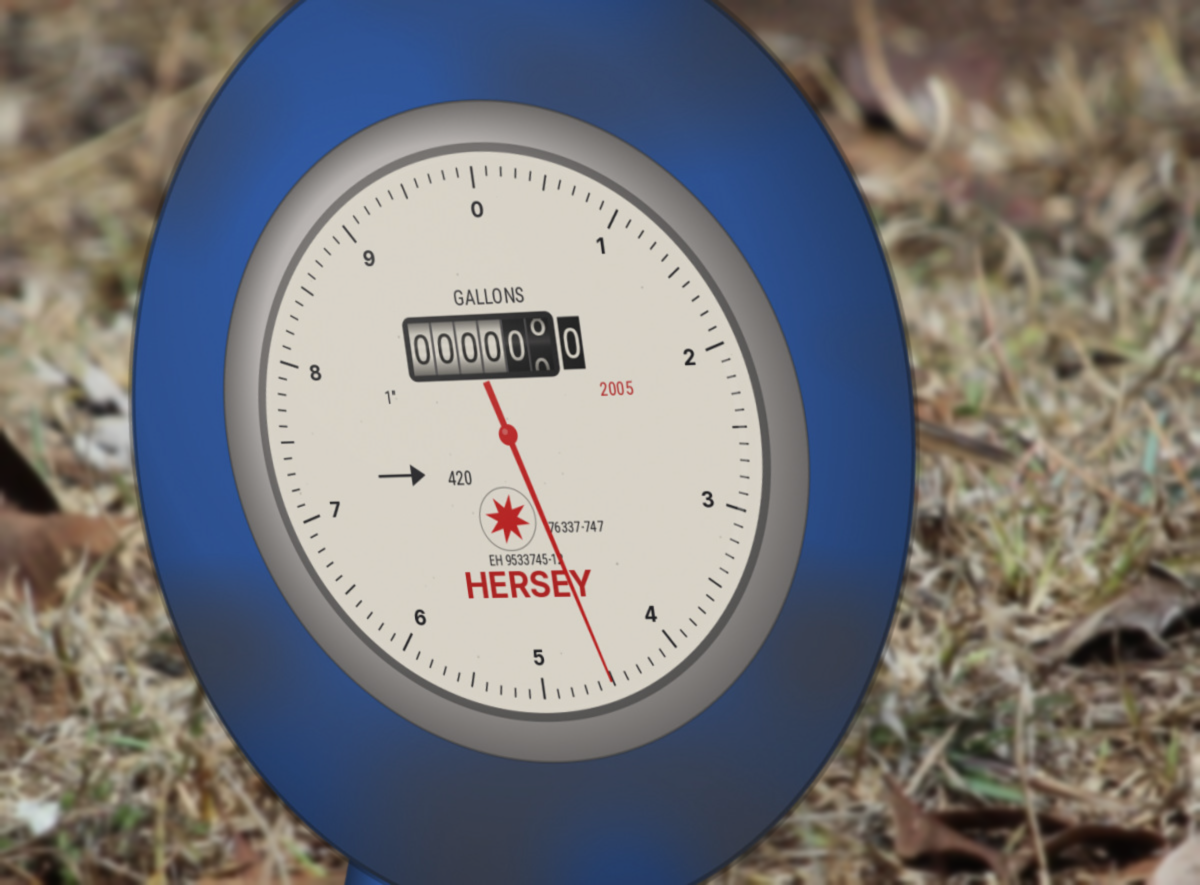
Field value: 84.5 (gal)
